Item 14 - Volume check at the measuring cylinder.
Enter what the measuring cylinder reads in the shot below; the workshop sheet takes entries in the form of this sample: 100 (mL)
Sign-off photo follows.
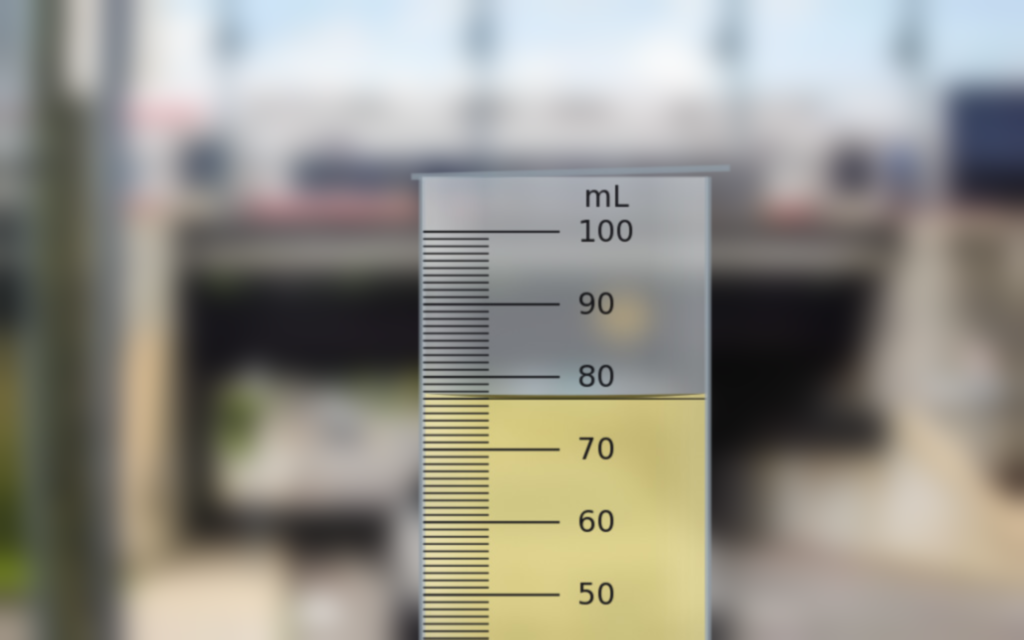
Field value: 77 (mL)
